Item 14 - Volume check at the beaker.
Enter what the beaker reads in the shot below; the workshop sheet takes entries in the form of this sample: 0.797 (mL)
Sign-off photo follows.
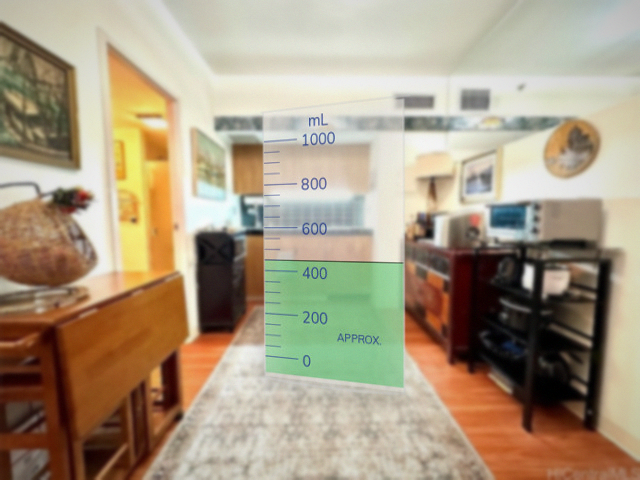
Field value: 450 (mL)
